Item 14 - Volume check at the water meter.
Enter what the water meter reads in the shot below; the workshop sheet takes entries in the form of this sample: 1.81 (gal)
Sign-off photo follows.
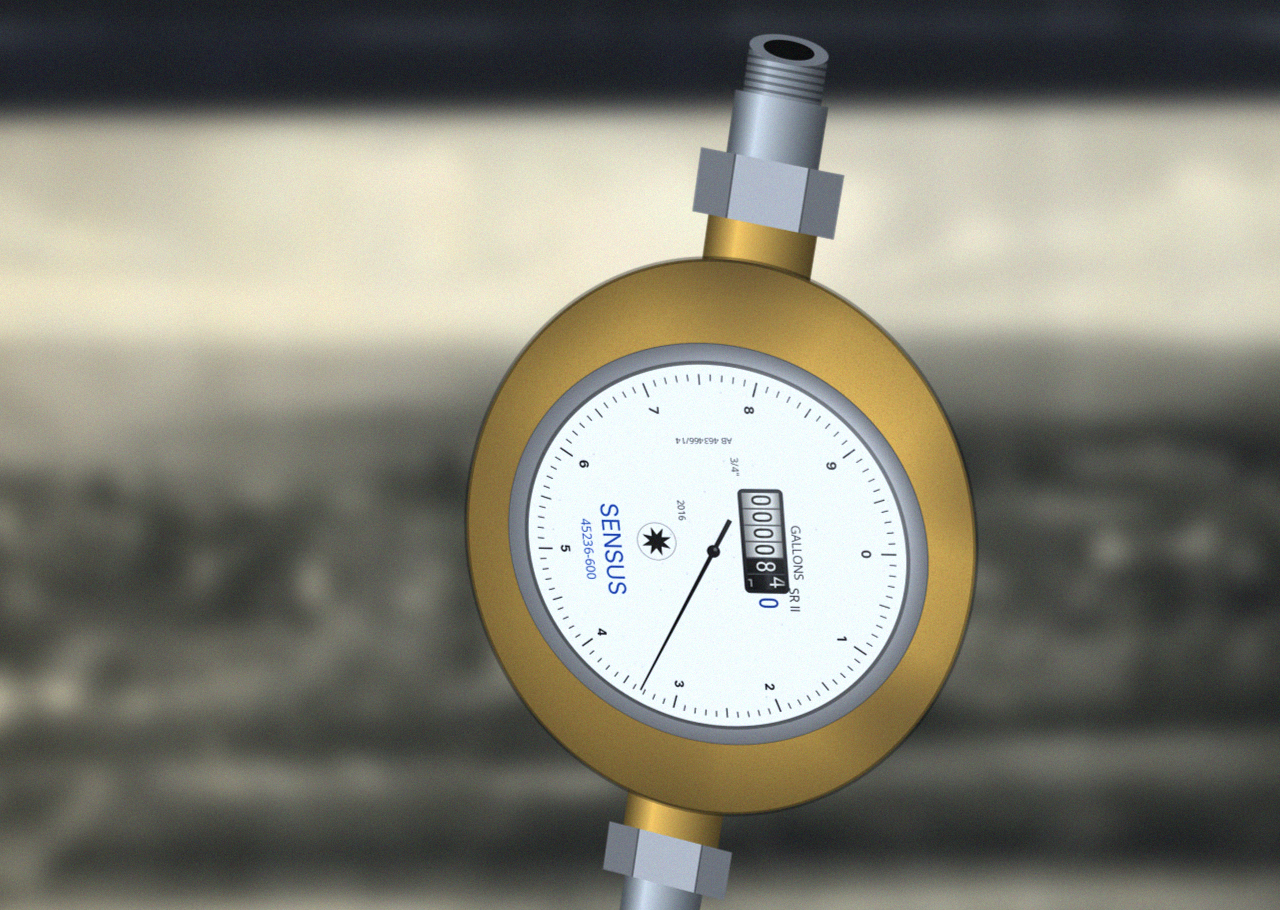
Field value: 843.3 (gal)
